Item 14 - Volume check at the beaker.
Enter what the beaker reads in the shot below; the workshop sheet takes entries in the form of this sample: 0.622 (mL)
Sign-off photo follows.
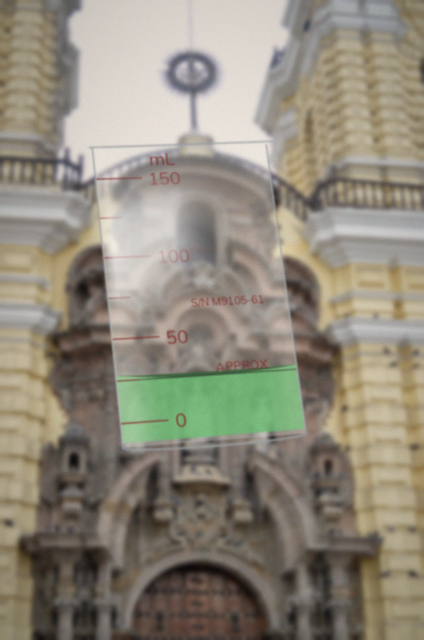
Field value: 25 (mL)
